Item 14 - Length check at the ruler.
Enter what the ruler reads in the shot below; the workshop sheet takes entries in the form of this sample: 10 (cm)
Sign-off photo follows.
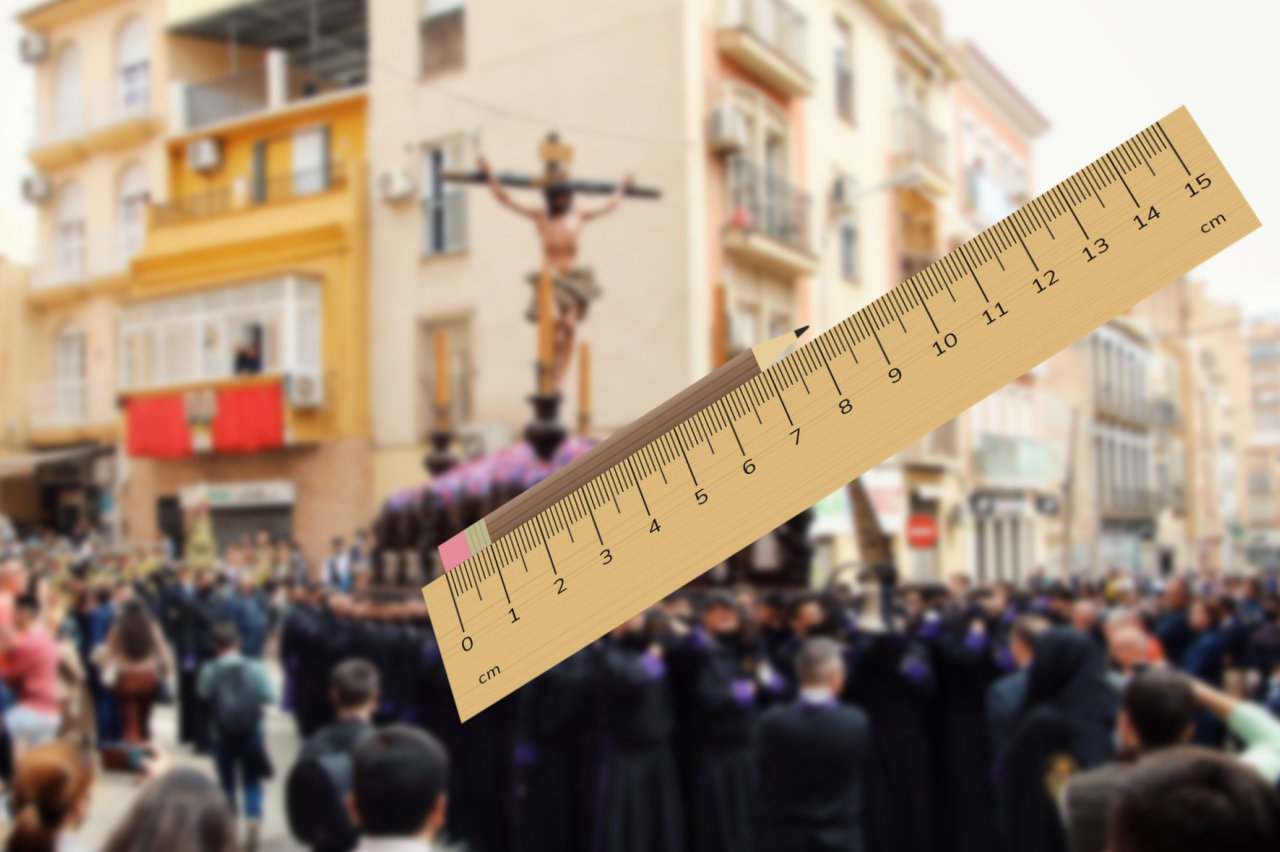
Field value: 8 (cm)
